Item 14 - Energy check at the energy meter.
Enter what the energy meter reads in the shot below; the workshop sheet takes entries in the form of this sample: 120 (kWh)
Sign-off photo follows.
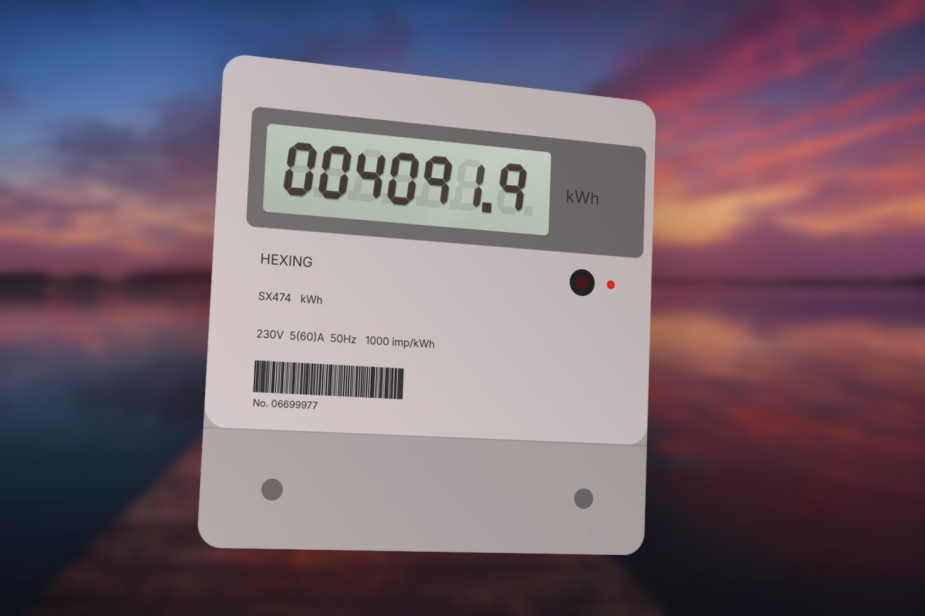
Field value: 4091.9 (kWh)
